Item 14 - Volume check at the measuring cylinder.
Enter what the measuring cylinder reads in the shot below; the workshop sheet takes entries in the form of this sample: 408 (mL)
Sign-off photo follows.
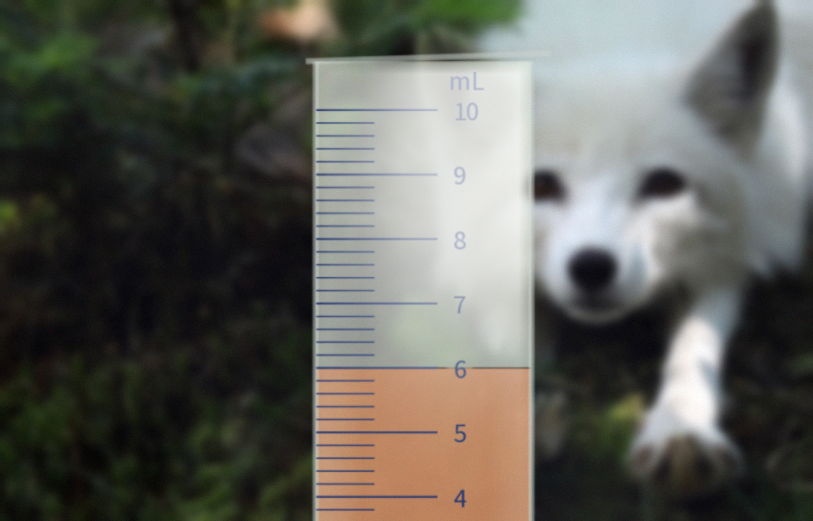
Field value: 6 (mL)
